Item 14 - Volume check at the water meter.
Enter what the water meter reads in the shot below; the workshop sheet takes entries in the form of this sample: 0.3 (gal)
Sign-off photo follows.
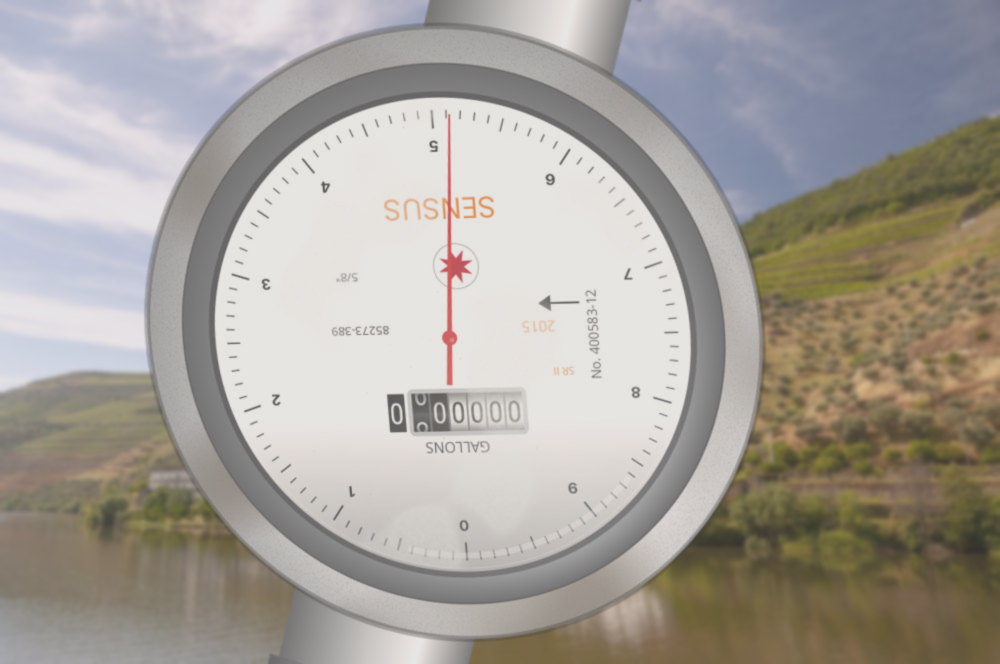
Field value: 85.1 (gal)
